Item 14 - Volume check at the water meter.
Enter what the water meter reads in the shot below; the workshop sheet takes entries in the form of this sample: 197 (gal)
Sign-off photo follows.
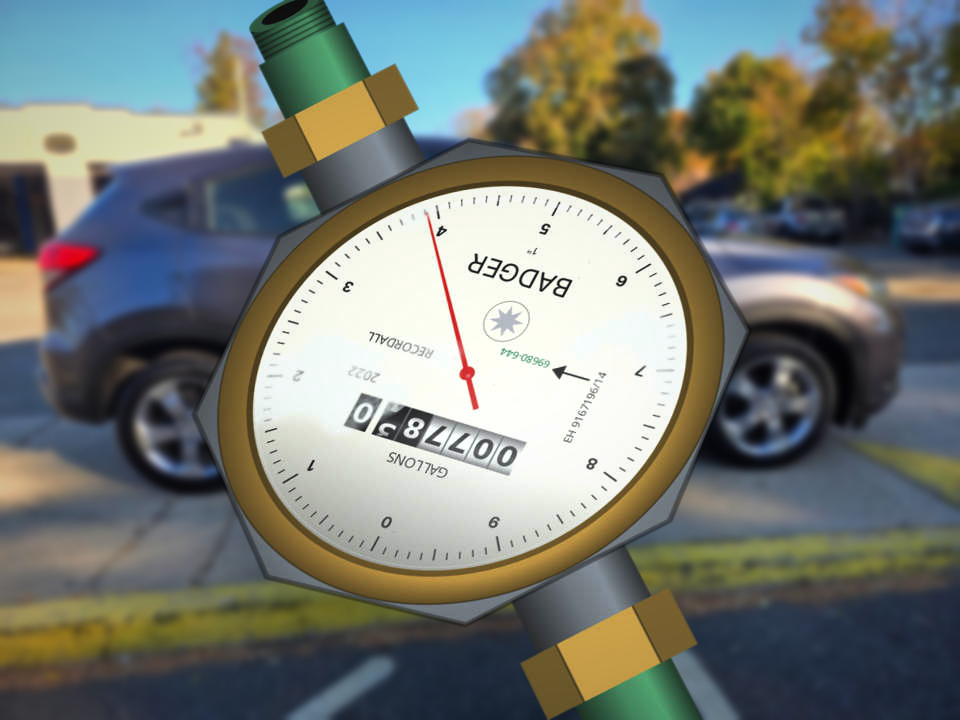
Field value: 77833.9 (gal)
